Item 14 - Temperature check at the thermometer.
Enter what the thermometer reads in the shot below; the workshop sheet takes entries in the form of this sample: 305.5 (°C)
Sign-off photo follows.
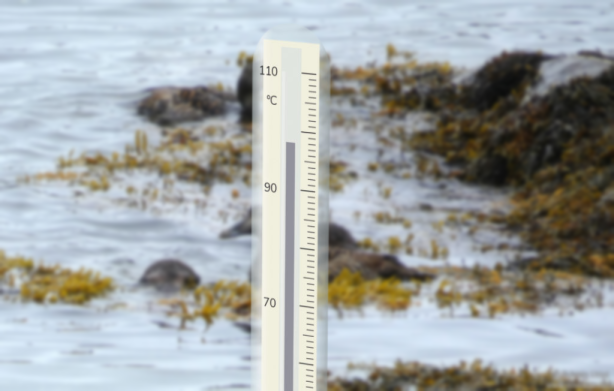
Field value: 98 (°C)
